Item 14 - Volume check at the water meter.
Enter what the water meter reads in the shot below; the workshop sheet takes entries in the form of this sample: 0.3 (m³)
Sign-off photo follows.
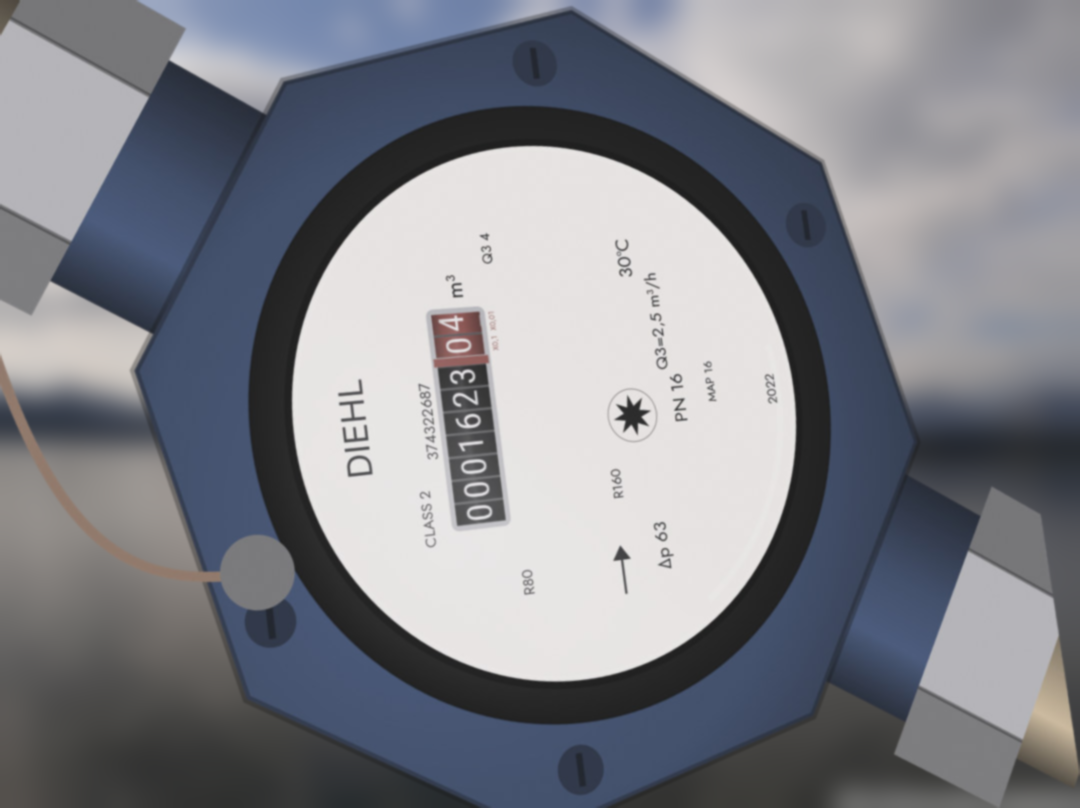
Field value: 1623.04 (m³)
